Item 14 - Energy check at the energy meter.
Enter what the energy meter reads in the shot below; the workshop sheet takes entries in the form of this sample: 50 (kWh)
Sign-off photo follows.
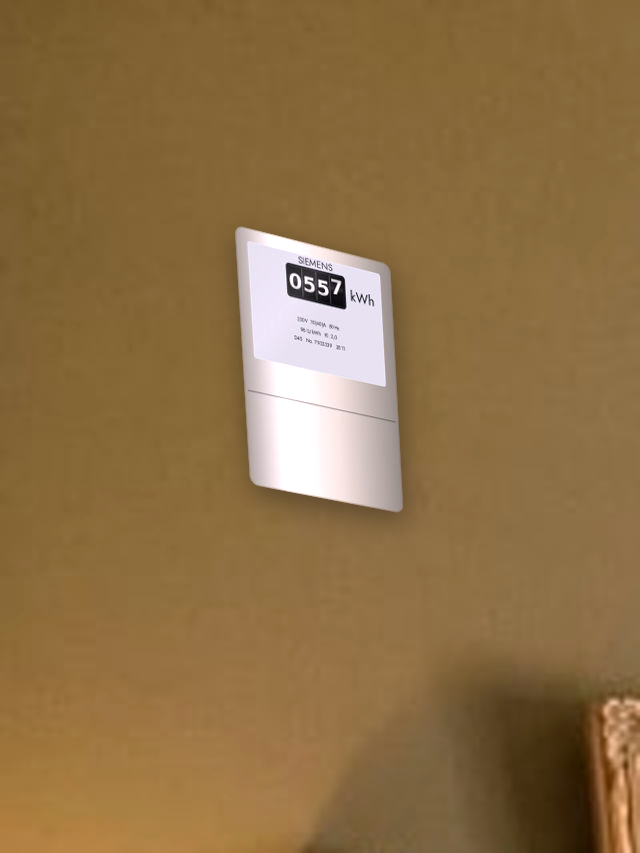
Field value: 557 (kWh)
